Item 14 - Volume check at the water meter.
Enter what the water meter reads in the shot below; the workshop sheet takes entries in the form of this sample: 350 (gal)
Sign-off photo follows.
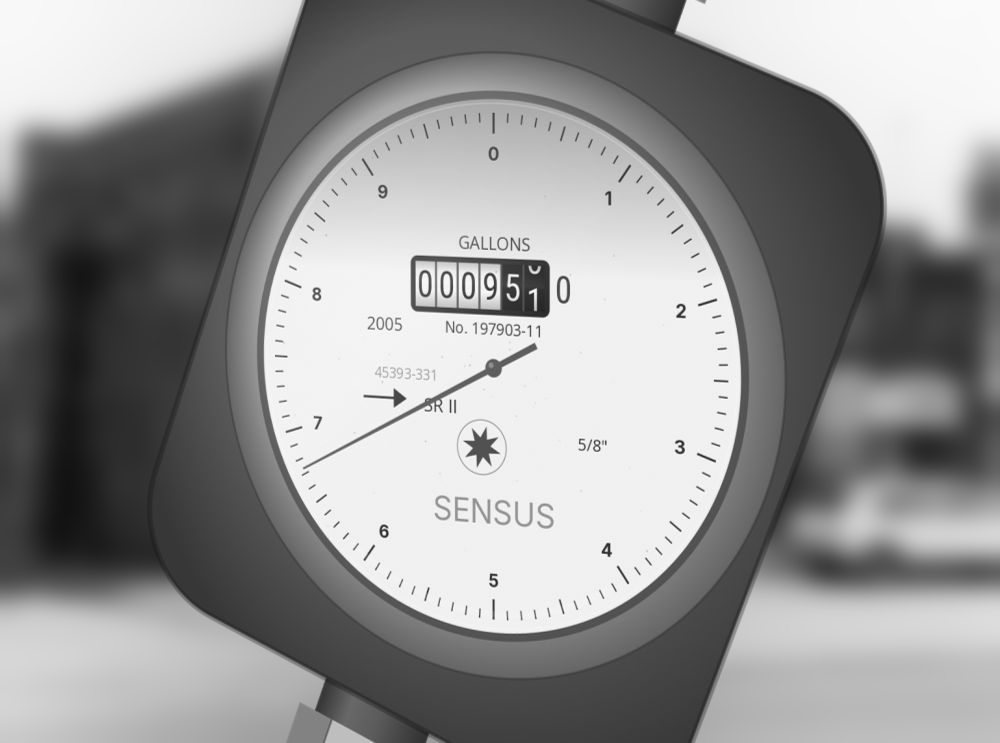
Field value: 9506.7 (gal)
